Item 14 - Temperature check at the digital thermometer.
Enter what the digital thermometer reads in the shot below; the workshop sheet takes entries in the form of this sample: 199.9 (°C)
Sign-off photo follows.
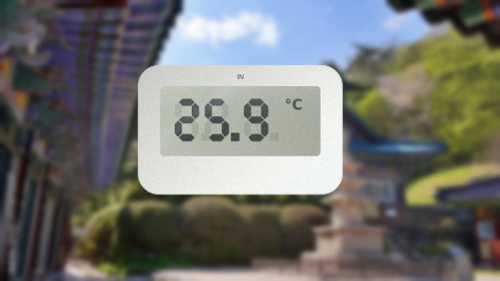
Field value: 25.9 (°C)
